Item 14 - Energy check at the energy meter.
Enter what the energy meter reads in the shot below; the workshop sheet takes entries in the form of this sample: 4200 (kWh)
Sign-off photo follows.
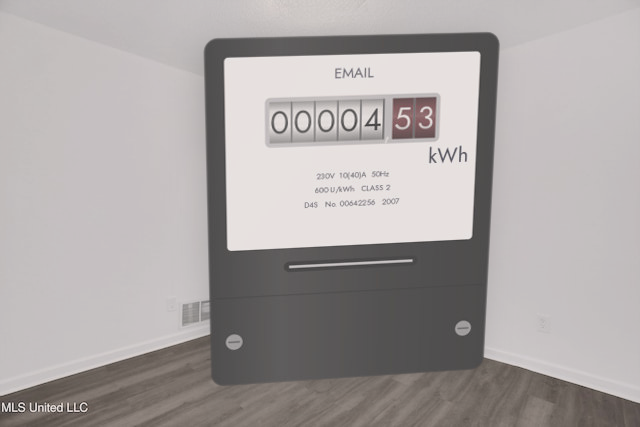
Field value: 4.53 (kWh)
